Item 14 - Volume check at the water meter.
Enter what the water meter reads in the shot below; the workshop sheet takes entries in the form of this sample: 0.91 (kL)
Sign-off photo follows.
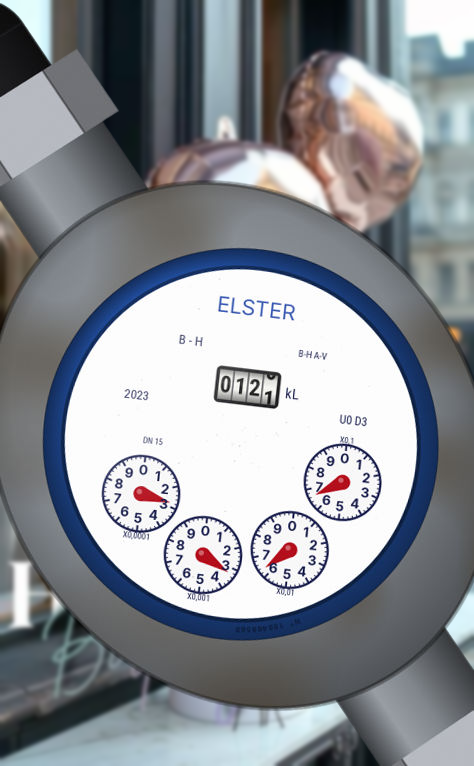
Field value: 120.6632 (kL)
